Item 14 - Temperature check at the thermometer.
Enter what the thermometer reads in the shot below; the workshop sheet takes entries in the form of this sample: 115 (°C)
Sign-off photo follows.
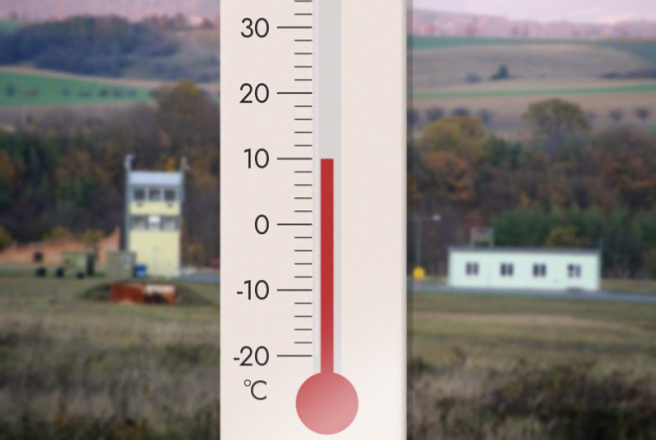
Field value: 10 (°C)
